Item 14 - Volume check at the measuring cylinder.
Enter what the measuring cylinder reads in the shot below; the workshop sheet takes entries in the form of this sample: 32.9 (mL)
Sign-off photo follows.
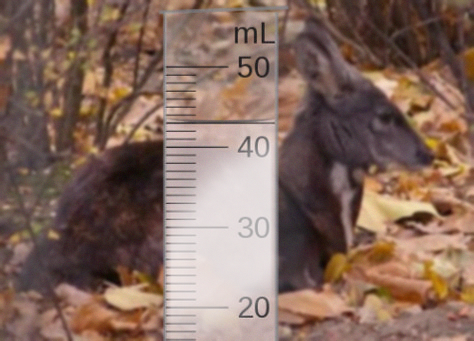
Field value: 43 (mL)
